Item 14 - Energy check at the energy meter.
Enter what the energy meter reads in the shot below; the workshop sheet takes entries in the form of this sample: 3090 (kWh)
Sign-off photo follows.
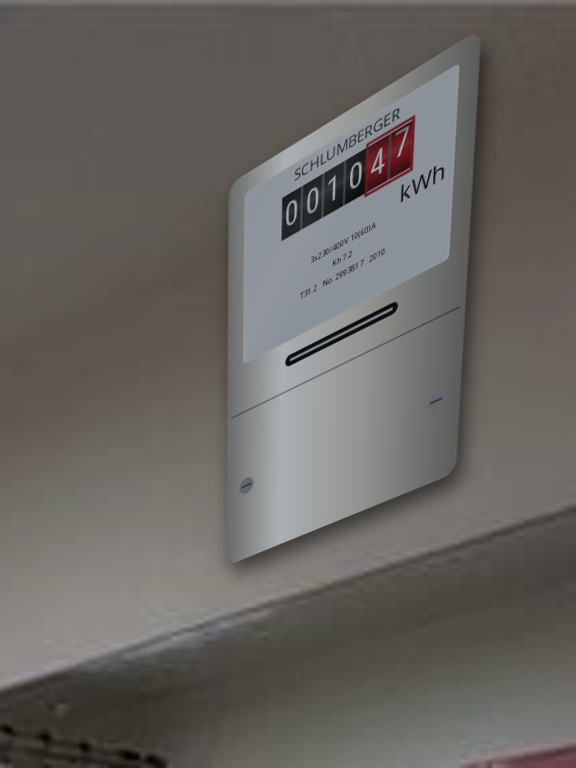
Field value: 10.47 (kWh)
